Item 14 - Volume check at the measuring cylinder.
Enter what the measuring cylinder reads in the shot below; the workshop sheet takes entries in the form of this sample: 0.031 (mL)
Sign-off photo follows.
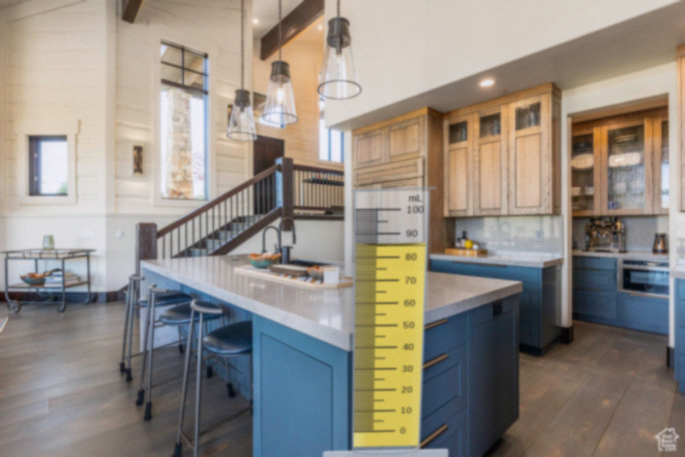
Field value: 85 (mL)
